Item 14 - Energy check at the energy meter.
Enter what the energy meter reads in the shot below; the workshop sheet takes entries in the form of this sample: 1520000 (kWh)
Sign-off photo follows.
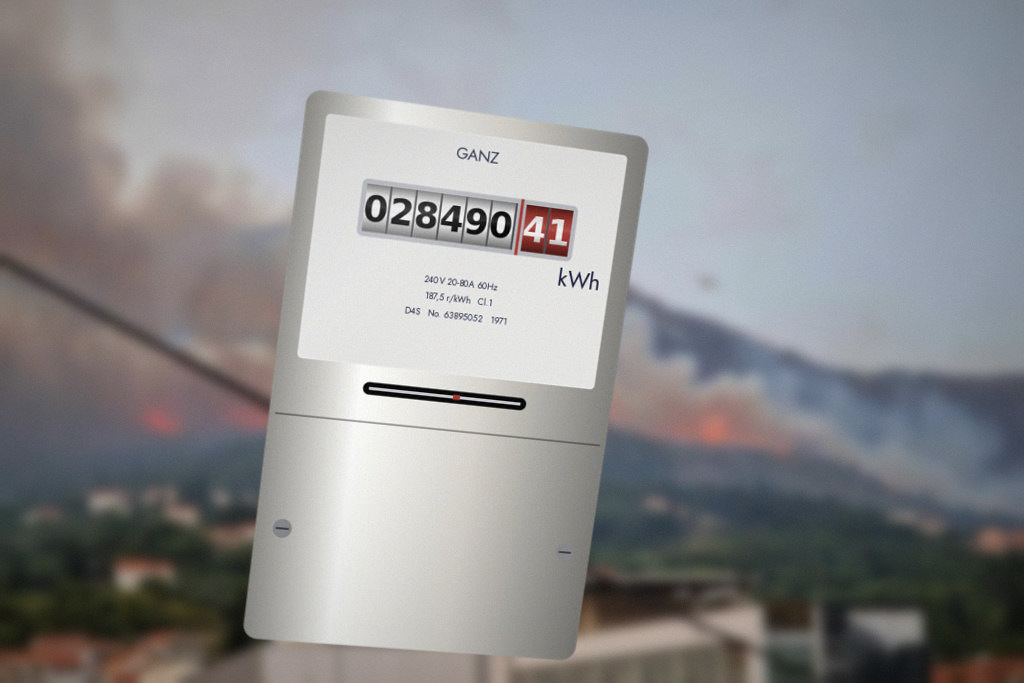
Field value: 28490.41 (kWh)
